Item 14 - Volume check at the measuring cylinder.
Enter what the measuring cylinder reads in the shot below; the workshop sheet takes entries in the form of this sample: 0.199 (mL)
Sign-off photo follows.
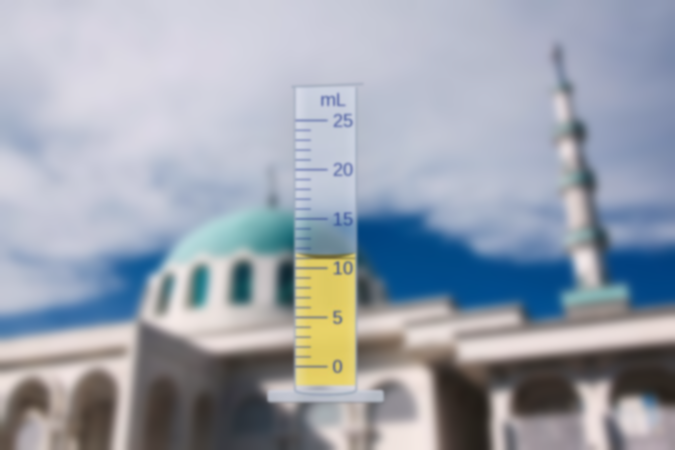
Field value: 11 (mL)
